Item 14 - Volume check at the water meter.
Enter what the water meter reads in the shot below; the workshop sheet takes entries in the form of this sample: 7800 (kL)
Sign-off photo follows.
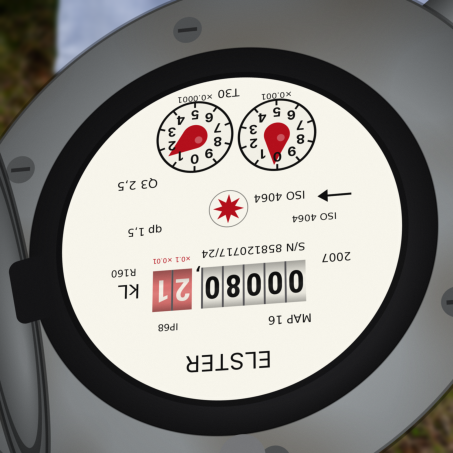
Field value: 80.2101 (kL)
